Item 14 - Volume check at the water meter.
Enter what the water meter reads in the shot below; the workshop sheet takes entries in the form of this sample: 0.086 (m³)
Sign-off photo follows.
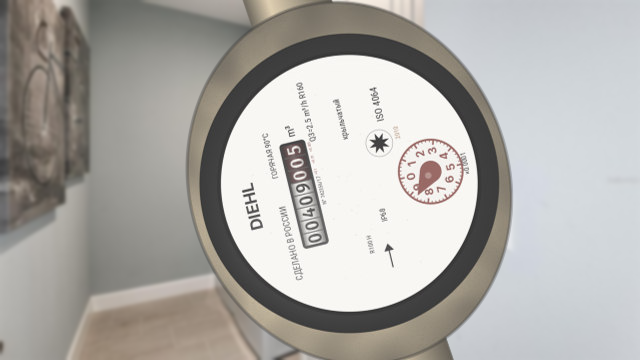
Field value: 409.0058 (m³)
